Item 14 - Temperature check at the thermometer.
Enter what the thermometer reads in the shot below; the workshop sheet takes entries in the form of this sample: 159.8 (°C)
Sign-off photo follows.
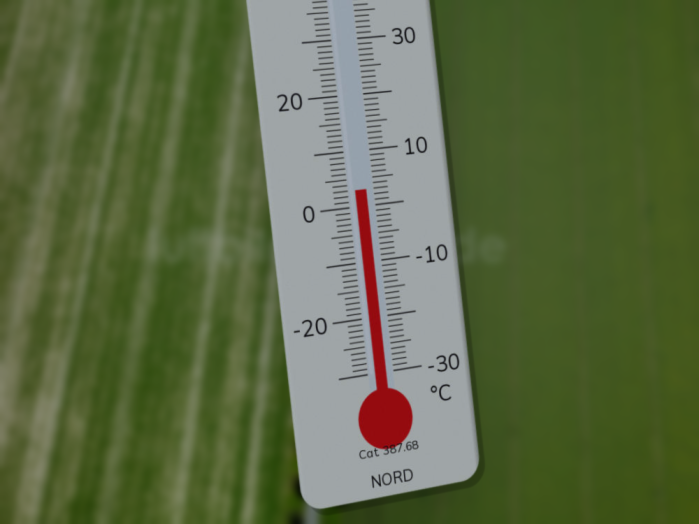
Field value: 3 (°C)
